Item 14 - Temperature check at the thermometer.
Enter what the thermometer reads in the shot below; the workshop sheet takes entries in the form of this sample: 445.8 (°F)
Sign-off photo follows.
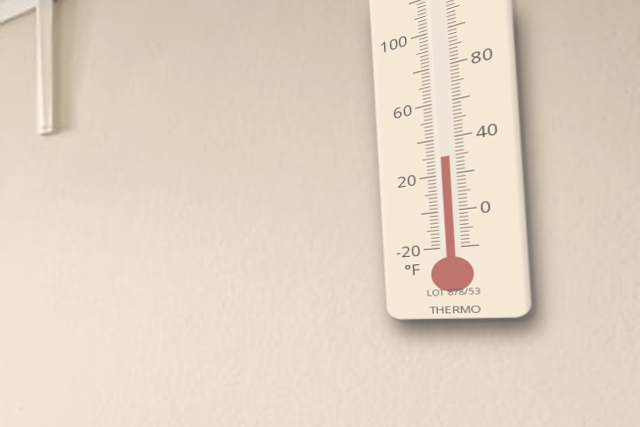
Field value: 30 (°F)
